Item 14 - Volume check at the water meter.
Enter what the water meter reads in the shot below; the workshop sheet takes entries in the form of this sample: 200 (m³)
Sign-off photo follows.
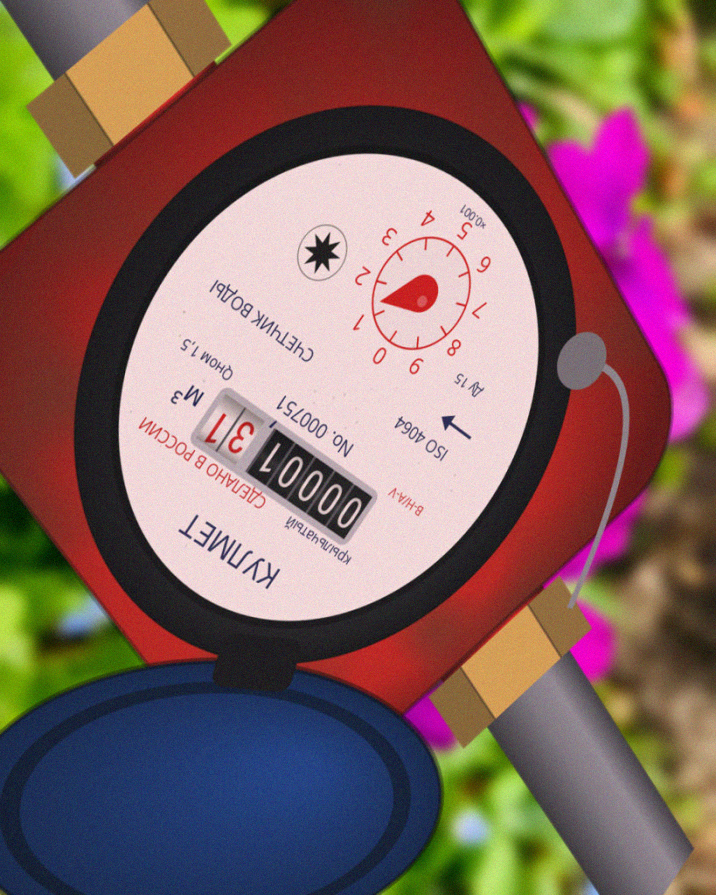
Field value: 1.311 (m³)
